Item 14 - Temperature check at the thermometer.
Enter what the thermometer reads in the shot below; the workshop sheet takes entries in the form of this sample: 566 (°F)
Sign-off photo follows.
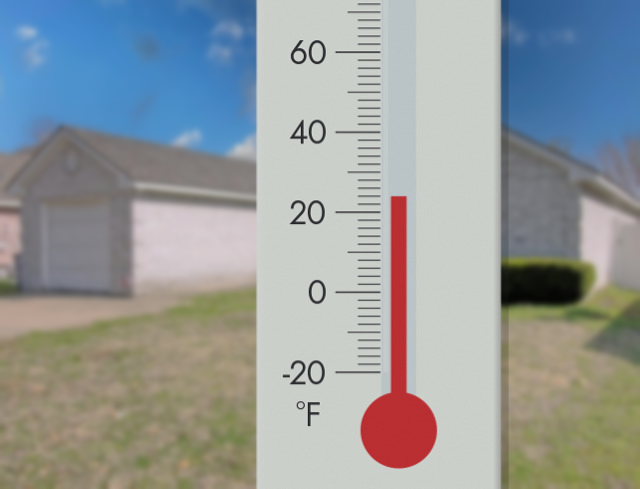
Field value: 24 (°F)
